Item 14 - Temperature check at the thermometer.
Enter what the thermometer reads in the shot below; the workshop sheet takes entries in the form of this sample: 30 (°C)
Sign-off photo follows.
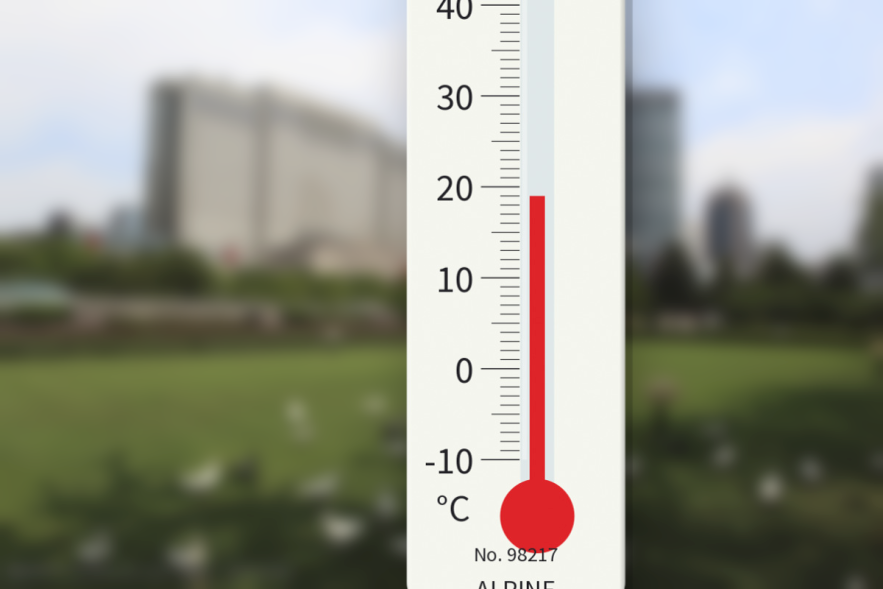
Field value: 19 (°C)
